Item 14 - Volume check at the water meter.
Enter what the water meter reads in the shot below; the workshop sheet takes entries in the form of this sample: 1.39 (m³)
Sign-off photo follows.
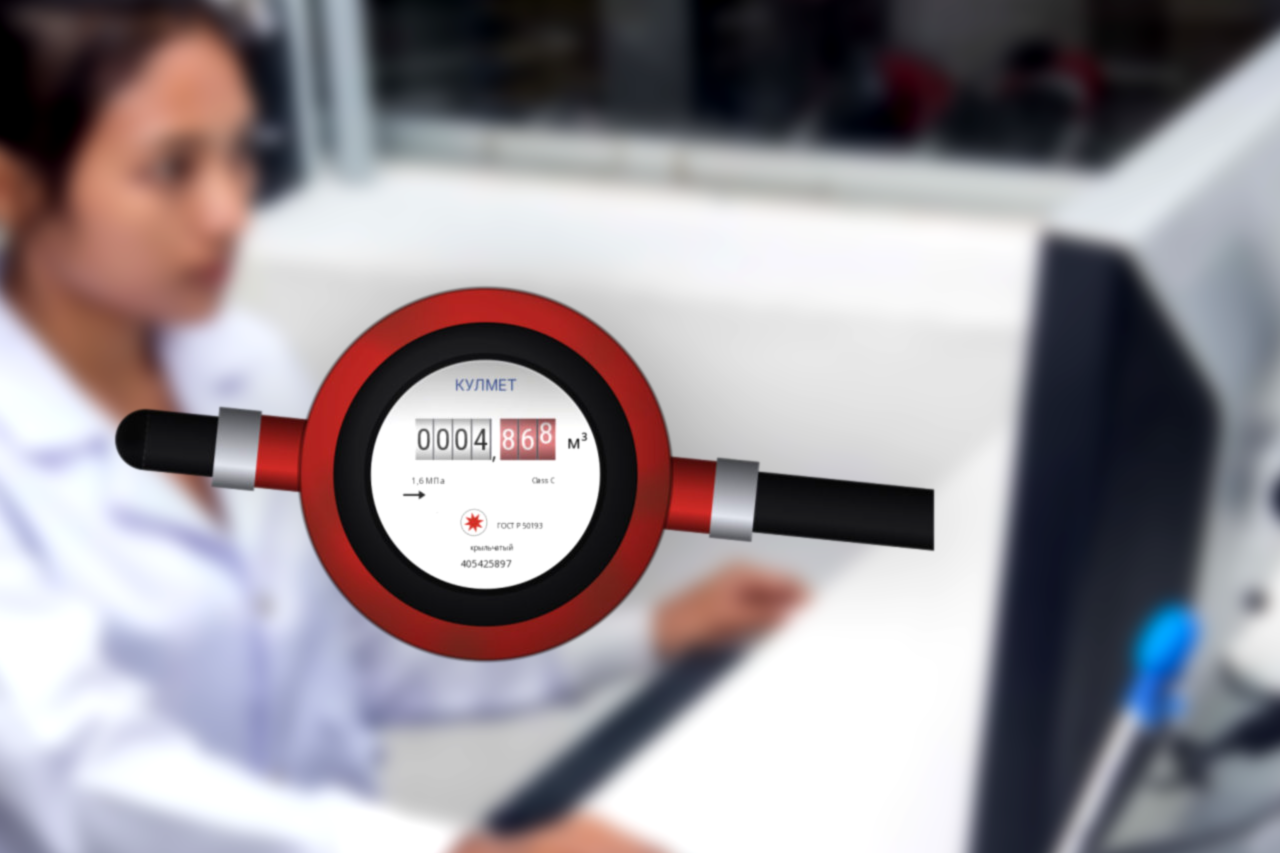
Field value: 4.868 (m³)
